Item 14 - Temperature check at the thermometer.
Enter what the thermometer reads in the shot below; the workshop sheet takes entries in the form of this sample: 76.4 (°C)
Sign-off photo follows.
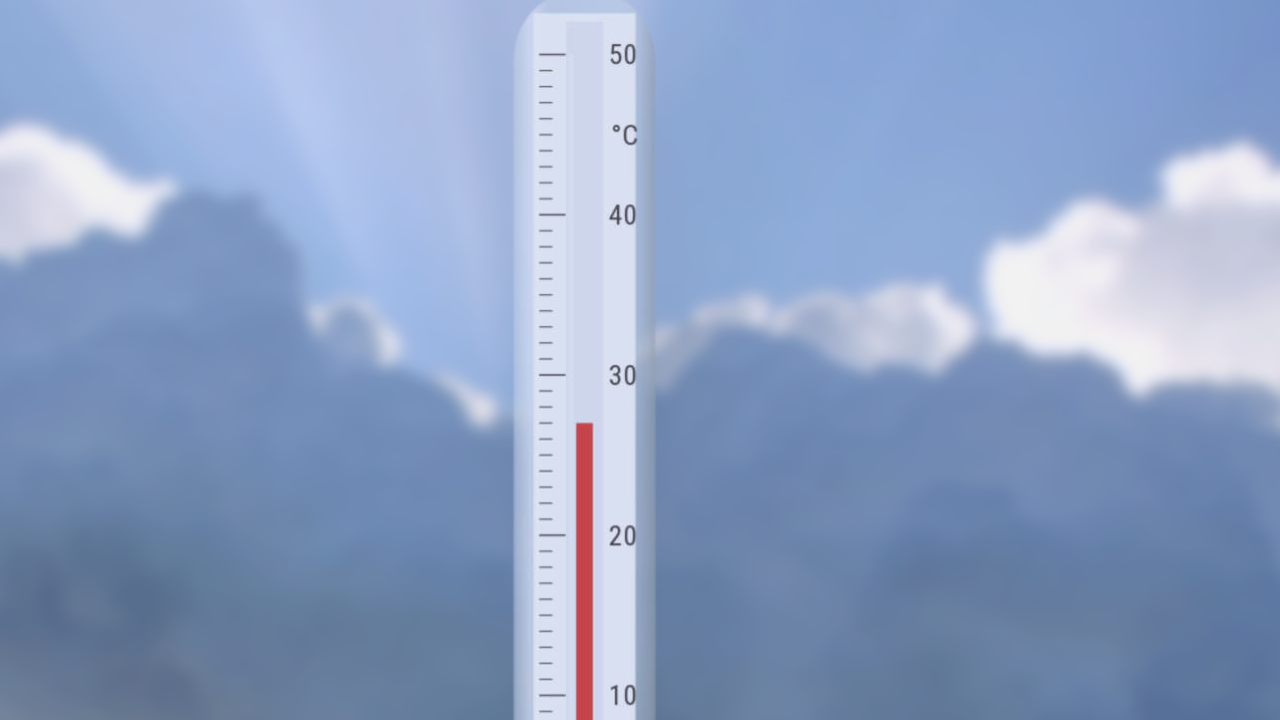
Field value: 27 (°C)
